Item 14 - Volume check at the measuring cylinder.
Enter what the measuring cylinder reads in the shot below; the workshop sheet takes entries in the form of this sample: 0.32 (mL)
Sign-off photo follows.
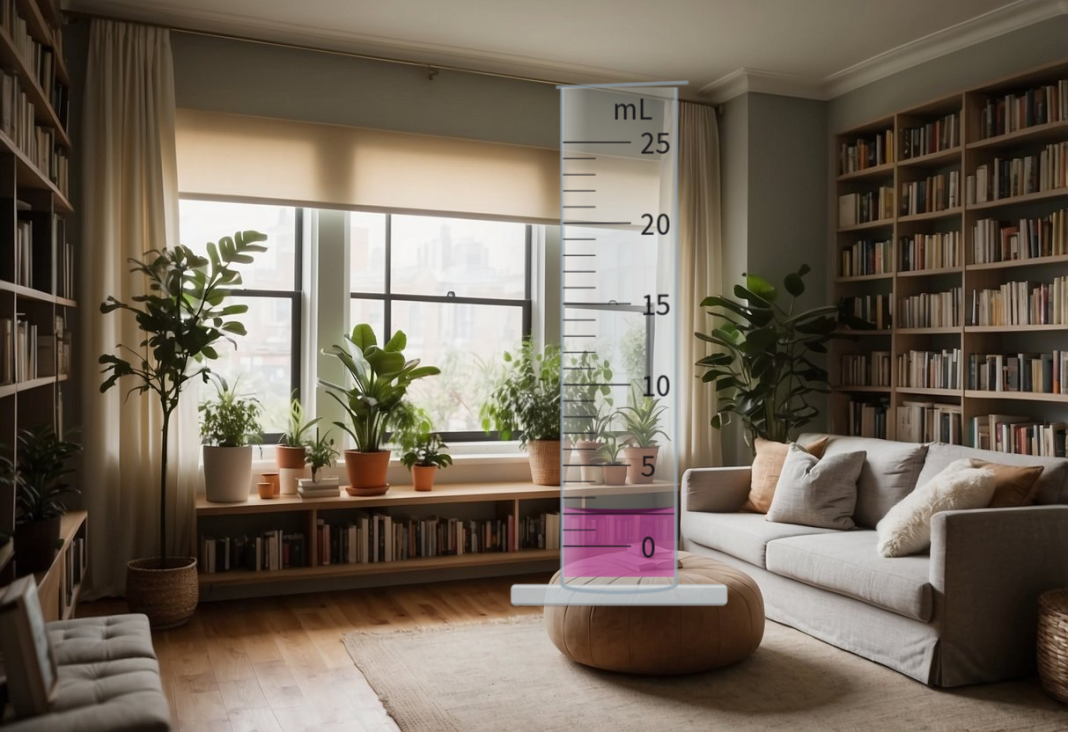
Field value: 2 (mL)
